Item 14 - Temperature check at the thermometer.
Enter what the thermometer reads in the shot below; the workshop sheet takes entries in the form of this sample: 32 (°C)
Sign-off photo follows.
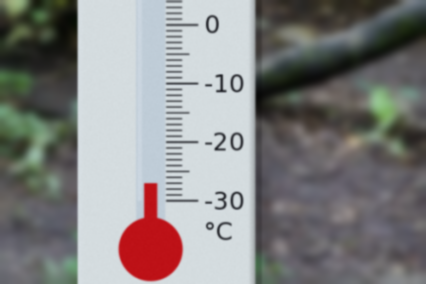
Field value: -27 (°C)
